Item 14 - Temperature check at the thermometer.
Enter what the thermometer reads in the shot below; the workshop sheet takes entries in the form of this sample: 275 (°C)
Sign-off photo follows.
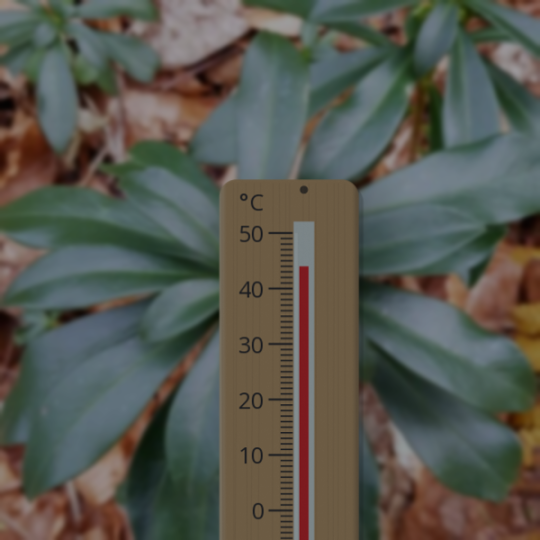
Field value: 44 (°C)
